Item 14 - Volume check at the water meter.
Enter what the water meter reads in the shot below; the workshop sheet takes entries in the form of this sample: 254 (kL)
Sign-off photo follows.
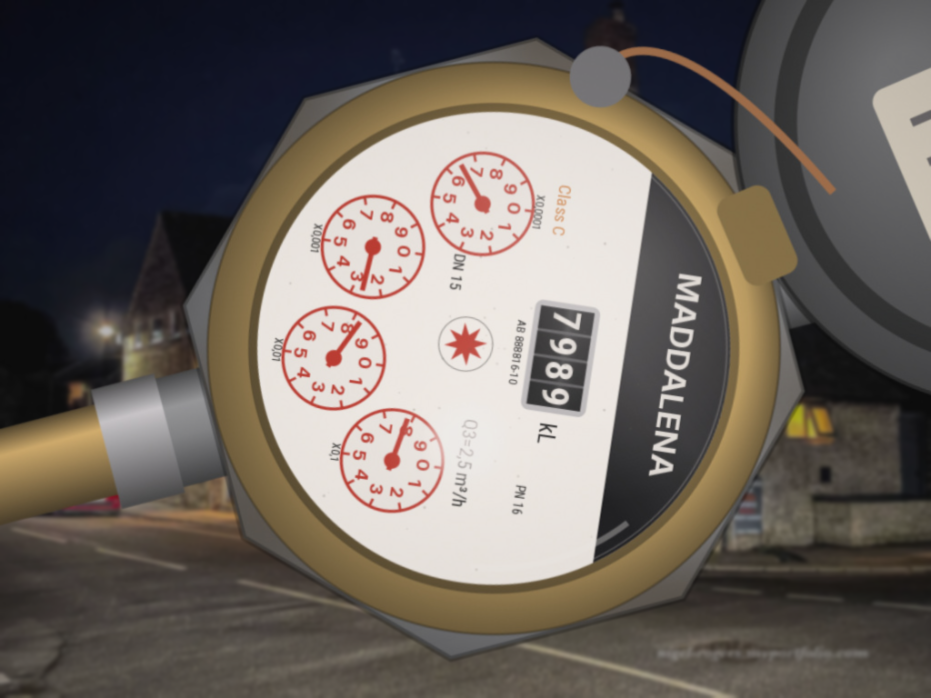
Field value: 7989.7826 (kL)
